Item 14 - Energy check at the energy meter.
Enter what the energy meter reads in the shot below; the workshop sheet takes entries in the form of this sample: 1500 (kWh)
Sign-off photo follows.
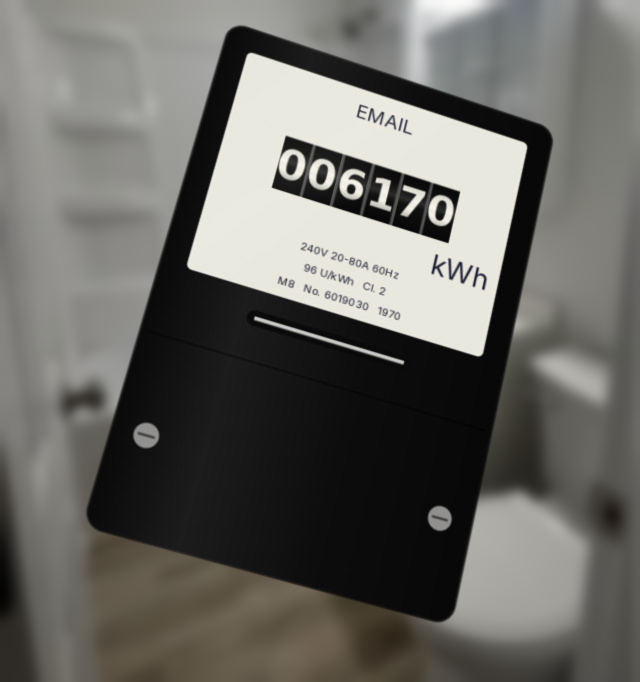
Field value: 6170 (kWh)
